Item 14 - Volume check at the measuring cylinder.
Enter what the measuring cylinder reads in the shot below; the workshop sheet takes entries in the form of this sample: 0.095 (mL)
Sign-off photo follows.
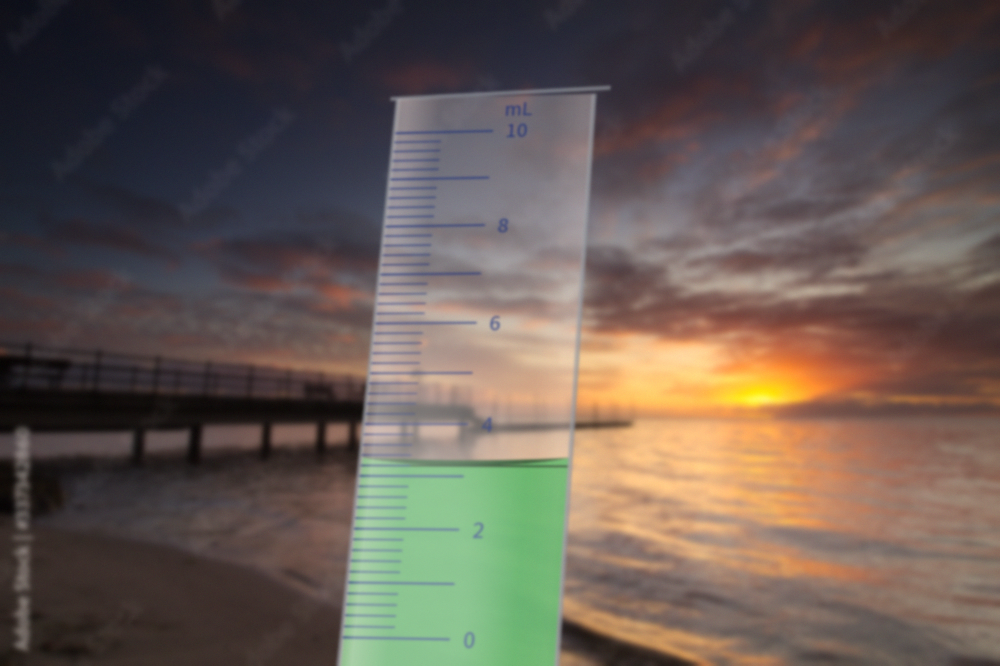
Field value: 3.2 (mL)
